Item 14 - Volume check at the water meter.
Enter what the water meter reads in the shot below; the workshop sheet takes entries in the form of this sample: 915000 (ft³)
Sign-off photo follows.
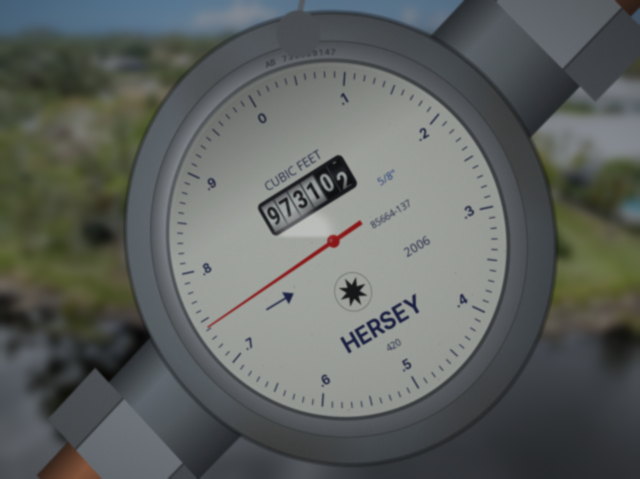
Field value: 973101.74 (ft³)
